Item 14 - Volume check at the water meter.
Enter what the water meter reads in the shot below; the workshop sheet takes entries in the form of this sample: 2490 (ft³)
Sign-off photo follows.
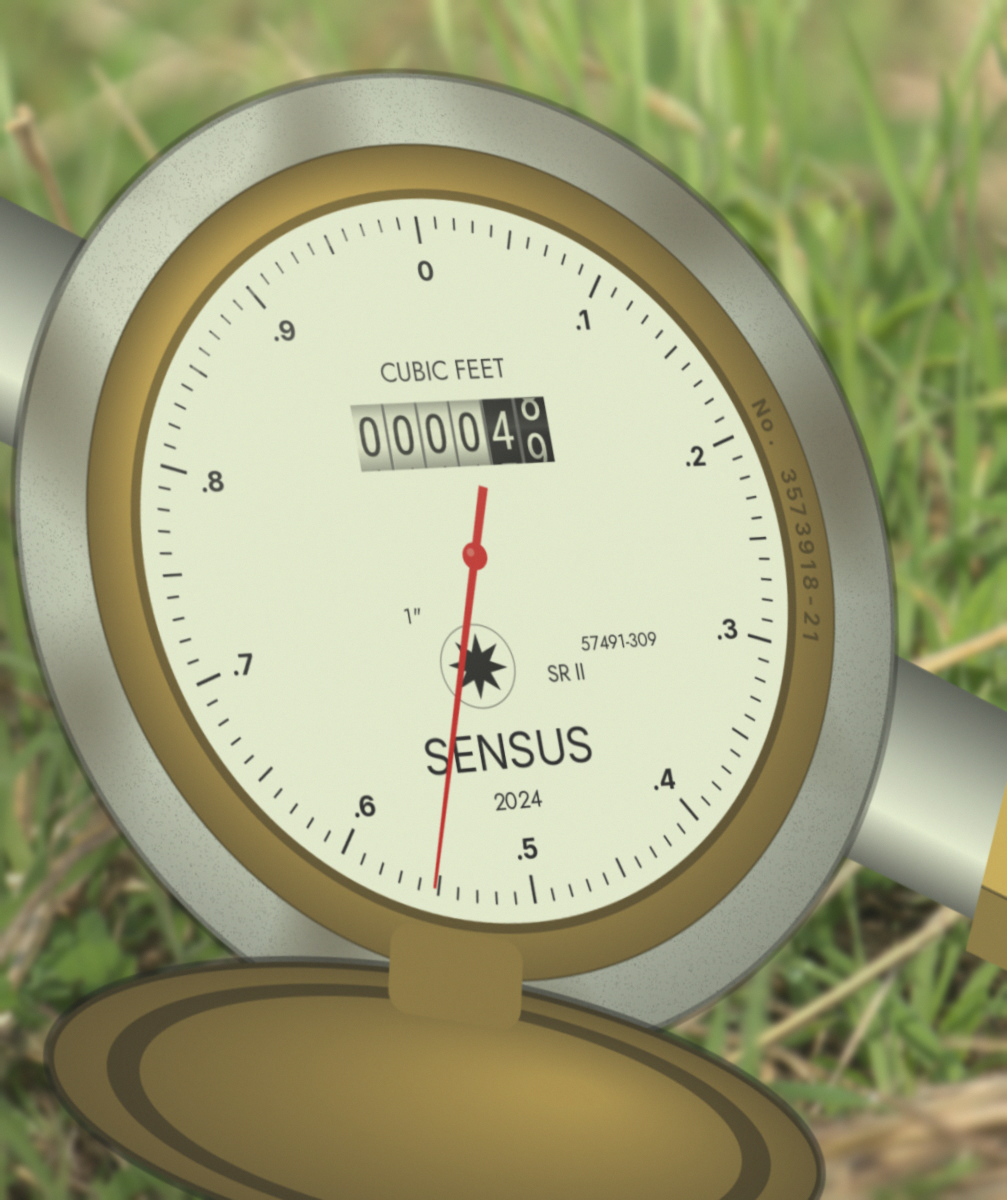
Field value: 48.55 (ft³)
